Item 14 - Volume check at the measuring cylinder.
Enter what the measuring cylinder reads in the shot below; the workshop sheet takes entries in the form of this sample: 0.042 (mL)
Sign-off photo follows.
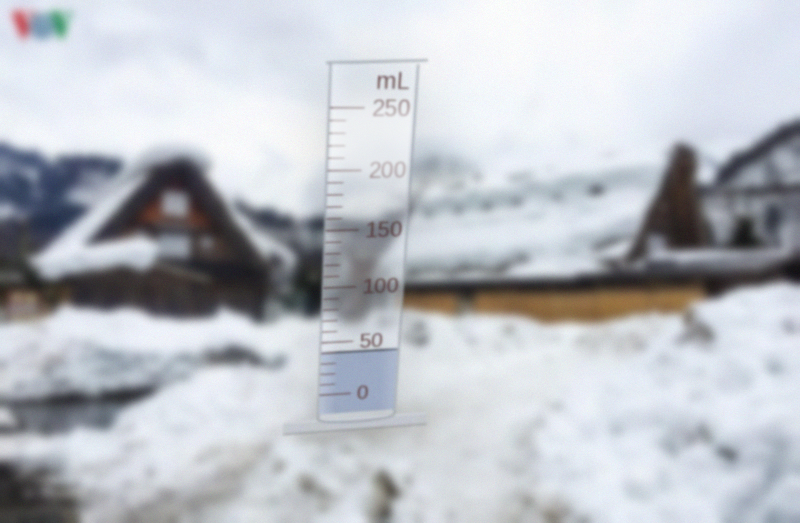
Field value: 40 (mL)
